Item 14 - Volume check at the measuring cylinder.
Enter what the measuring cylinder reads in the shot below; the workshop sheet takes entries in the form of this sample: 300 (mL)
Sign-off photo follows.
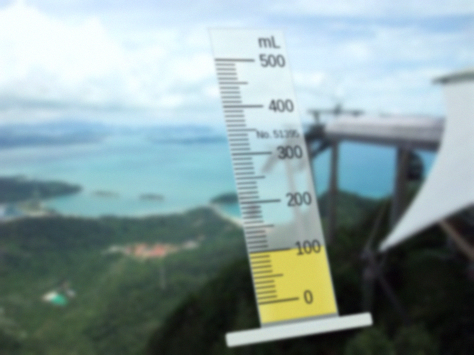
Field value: 100 (mL)
